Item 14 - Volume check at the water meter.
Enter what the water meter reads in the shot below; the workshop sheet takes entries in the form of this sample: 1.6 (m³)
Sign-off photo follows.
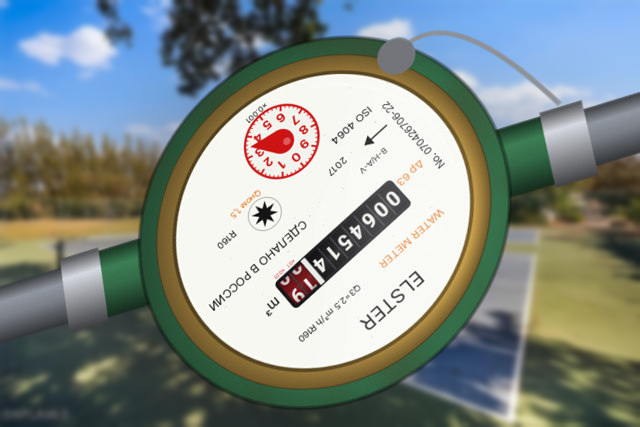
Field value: 64514.193 (m³)
